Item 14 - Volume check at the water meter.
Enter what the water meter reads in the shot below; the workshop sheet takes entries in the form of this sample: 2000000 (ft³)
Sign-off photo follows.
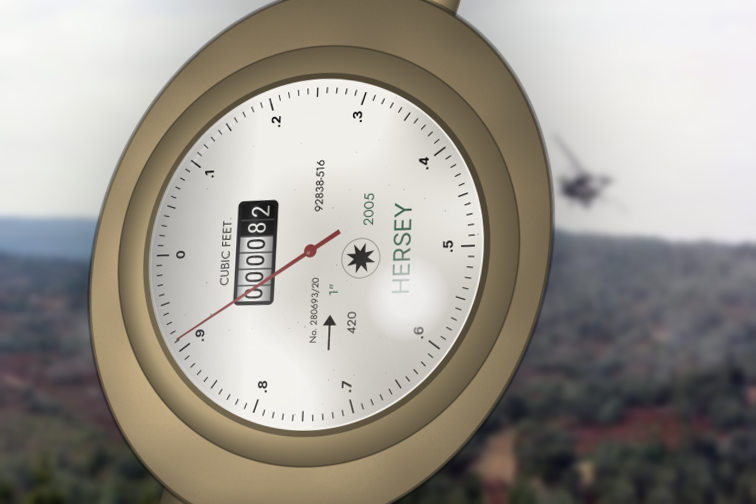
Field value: 81.91 (ft³)
